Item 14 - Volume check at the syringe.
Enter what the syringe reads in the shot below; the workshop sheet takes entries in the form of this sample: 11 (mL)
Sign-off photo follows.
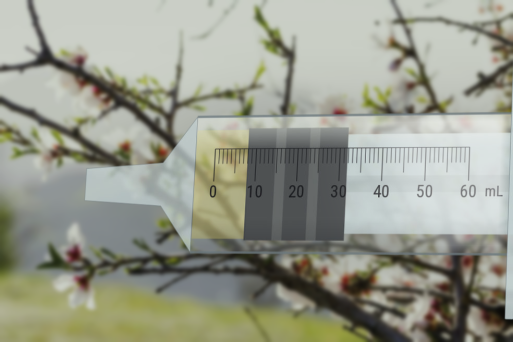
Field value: 8 (mL)
